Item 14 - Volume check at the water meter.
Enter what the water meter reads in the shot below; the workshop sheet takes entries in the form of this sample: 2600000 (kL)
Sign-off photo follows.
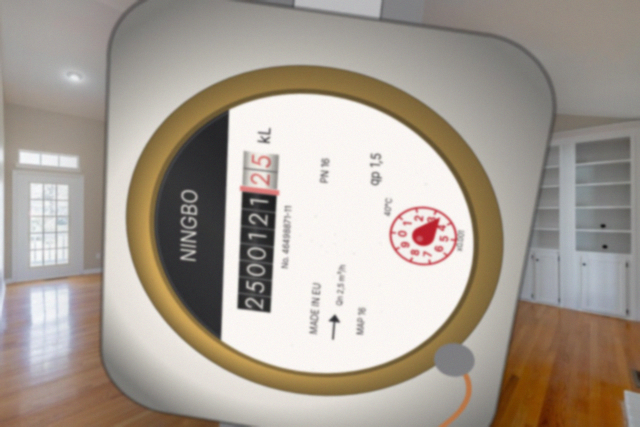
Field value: 2500121.253 (kL)
